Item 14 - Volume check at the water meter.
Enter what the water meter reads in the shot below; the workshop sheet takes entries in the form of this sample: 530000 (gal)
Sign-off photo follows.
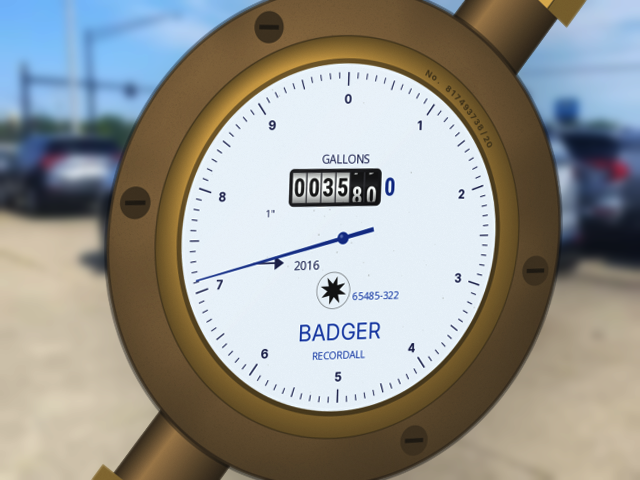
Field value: 35797.1 (gal)
